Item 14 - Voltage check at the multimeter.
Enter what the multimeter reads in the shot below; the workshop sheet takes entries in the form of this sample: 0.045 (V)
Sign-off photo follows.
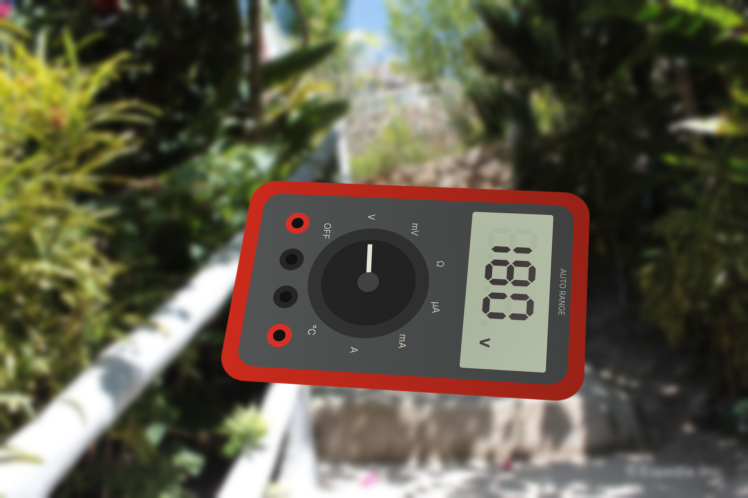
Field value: 180 (V)
